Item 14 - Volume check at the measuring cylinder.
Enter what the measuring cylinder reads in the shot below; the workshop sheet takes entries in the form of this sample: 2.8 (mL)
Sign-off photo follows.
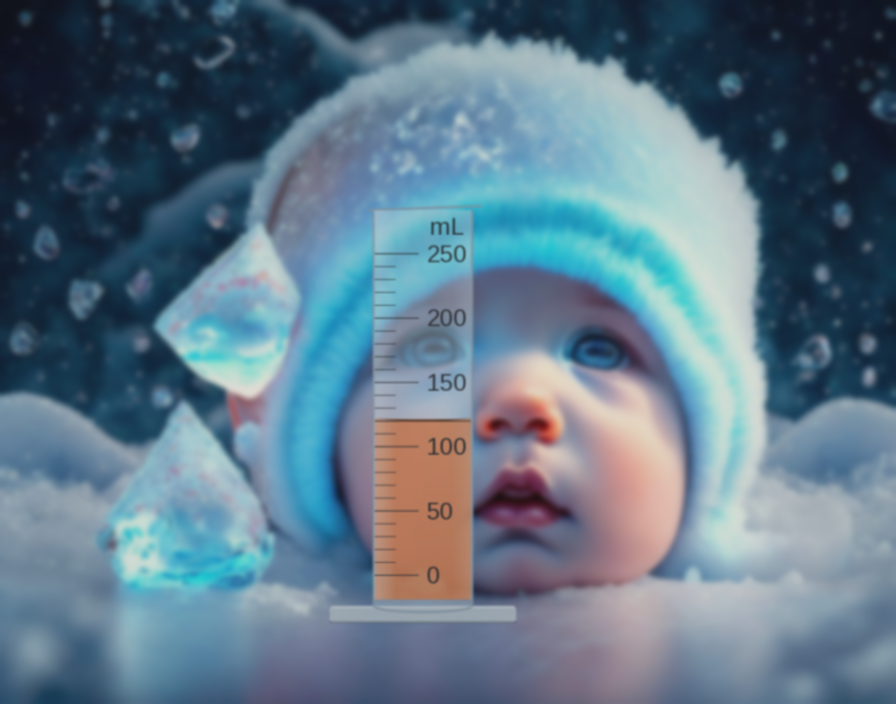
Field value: 120 (mL)
